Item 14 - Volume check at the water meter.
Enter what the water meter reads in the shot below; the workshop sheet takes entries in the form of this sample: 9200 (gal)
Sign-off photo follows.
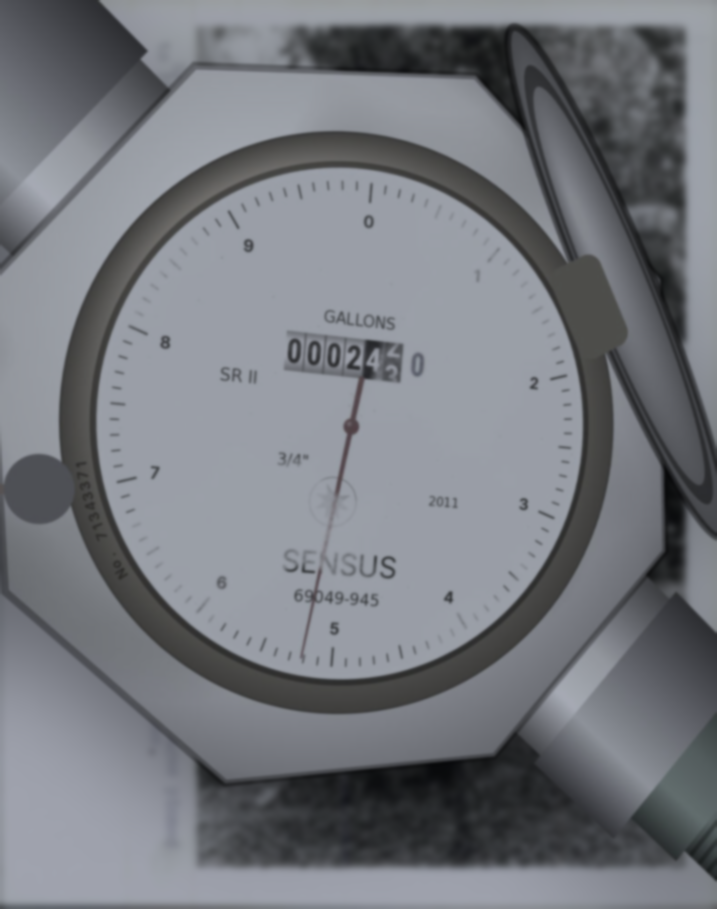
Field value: 2425.2 (gal)
